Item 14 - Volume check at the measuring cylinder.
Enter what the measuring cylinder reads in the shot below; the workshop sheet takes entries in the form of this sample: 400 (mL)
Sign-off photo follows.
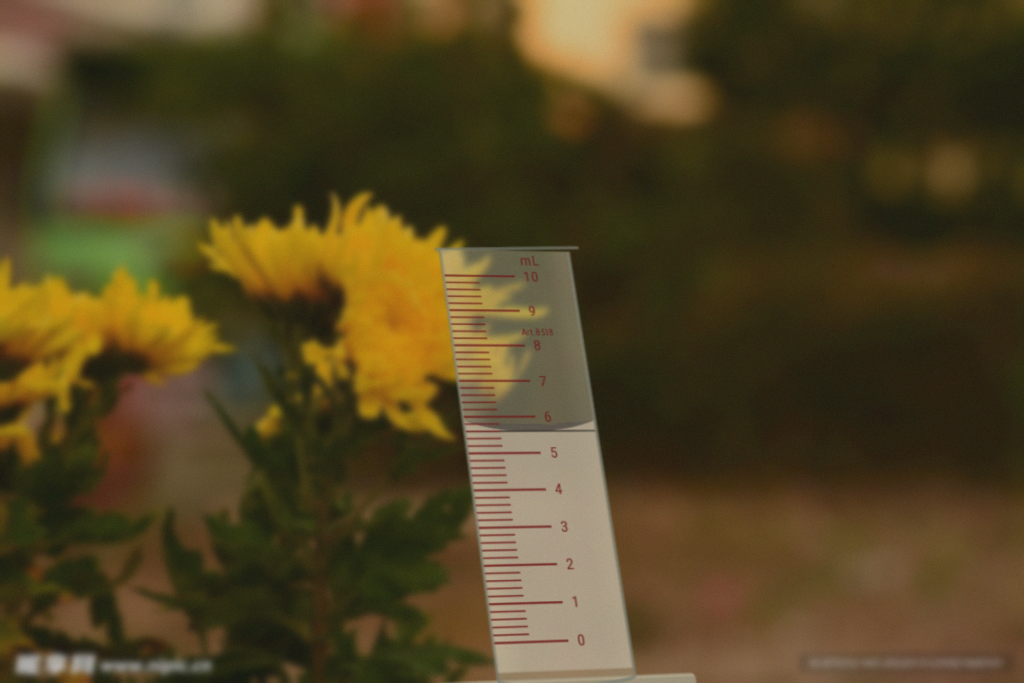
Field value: 5.6 (mL)
